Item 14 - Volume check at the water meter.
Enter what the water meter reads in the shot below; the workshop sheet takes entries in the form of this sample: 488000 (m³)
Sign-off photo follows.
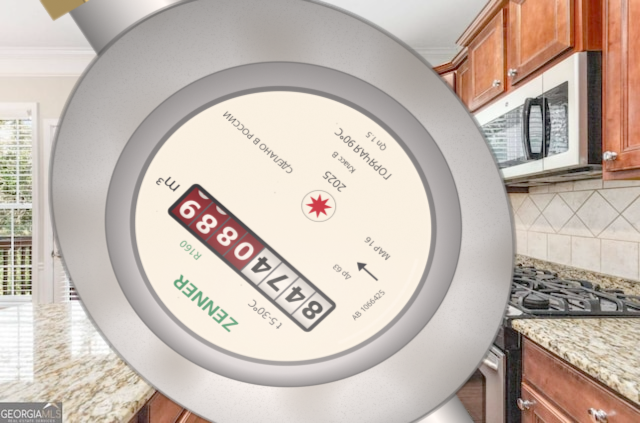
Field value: 8474.0889 (m³)
